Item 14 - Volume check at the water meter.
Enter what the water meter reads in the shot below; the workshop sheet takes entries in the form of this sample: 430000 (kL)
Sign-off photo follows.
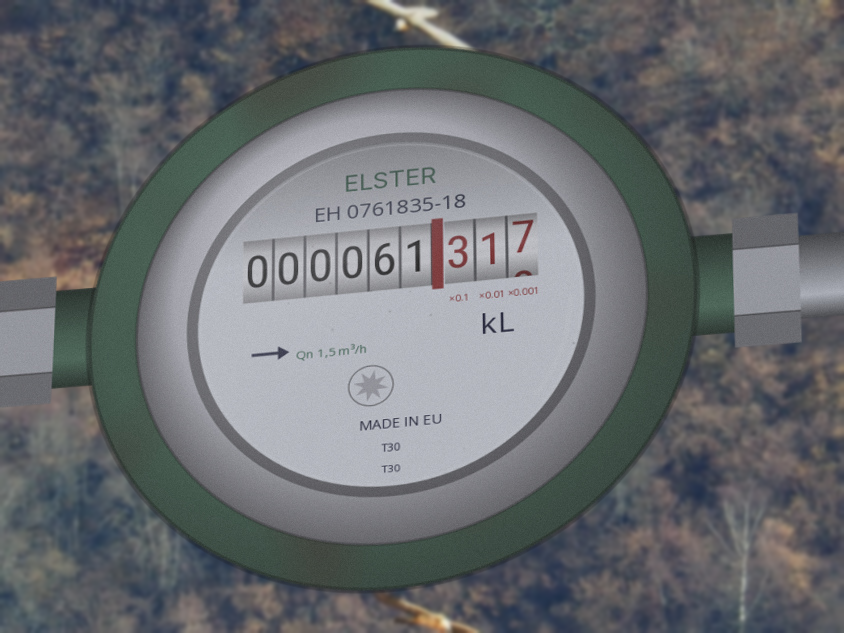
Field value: 61.317 (kL)
